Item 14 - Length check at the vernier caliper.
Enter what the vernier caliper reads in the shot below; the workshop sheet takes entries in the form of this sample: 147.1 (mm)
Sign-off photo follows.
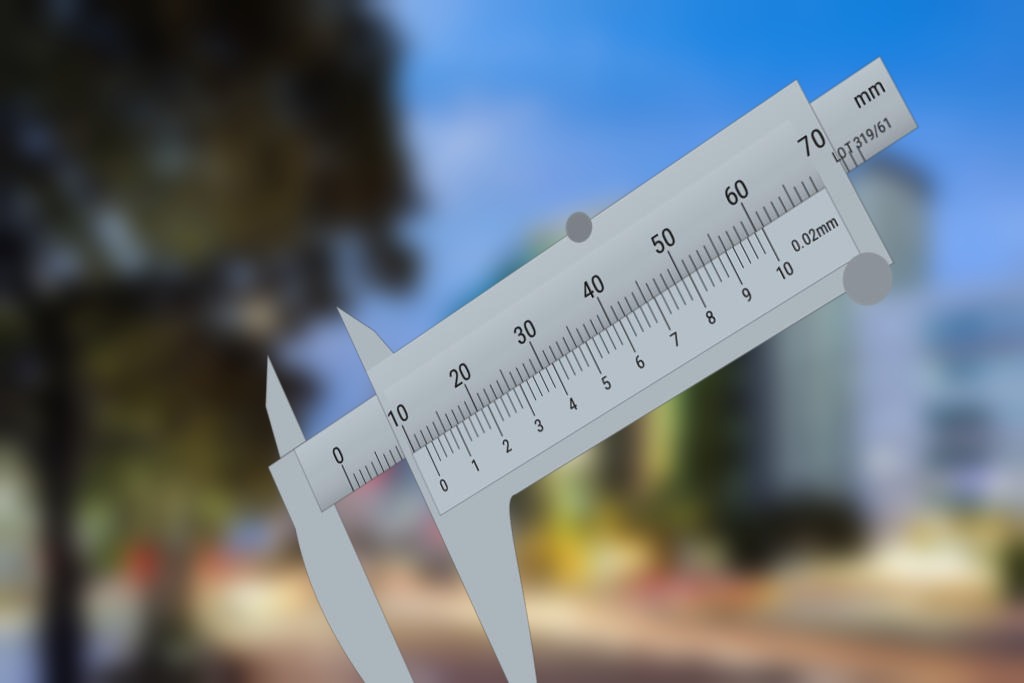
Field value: 11.8 (mm)
